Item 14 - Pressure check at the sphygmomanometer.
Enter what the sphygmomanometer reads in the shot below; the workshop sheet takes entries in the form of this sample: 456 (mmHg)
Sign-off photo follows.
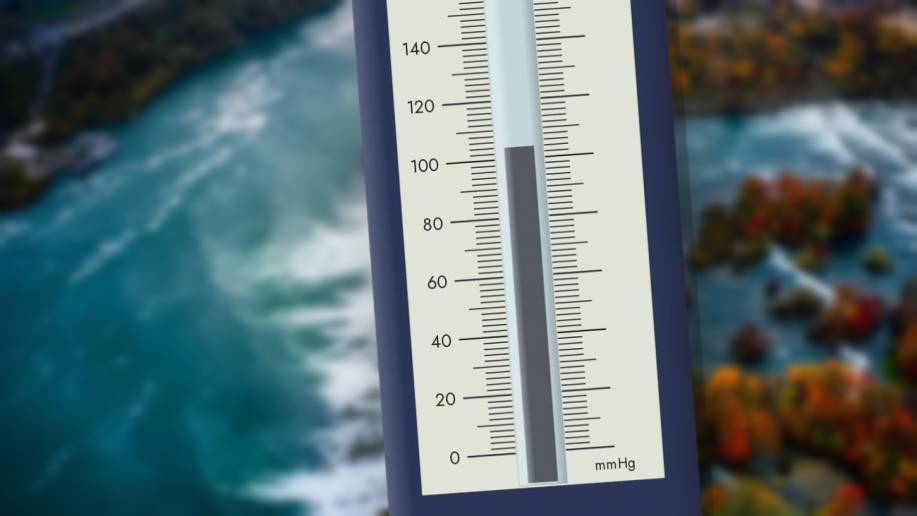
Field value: 104 (mmHg)
